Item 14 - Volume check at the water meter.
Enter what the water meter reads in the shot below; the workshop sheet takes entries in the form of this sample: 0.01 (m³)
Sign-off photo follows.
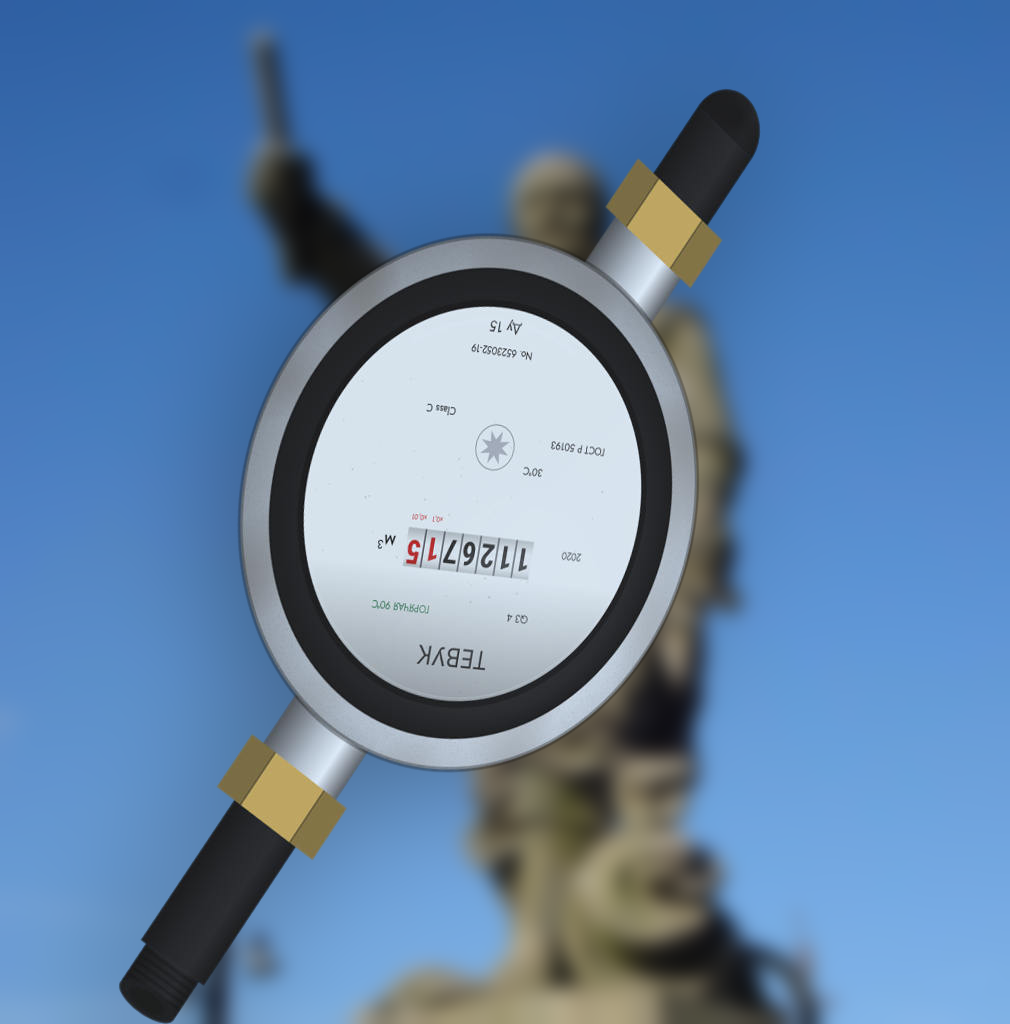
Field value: 11267.15 (m³)
